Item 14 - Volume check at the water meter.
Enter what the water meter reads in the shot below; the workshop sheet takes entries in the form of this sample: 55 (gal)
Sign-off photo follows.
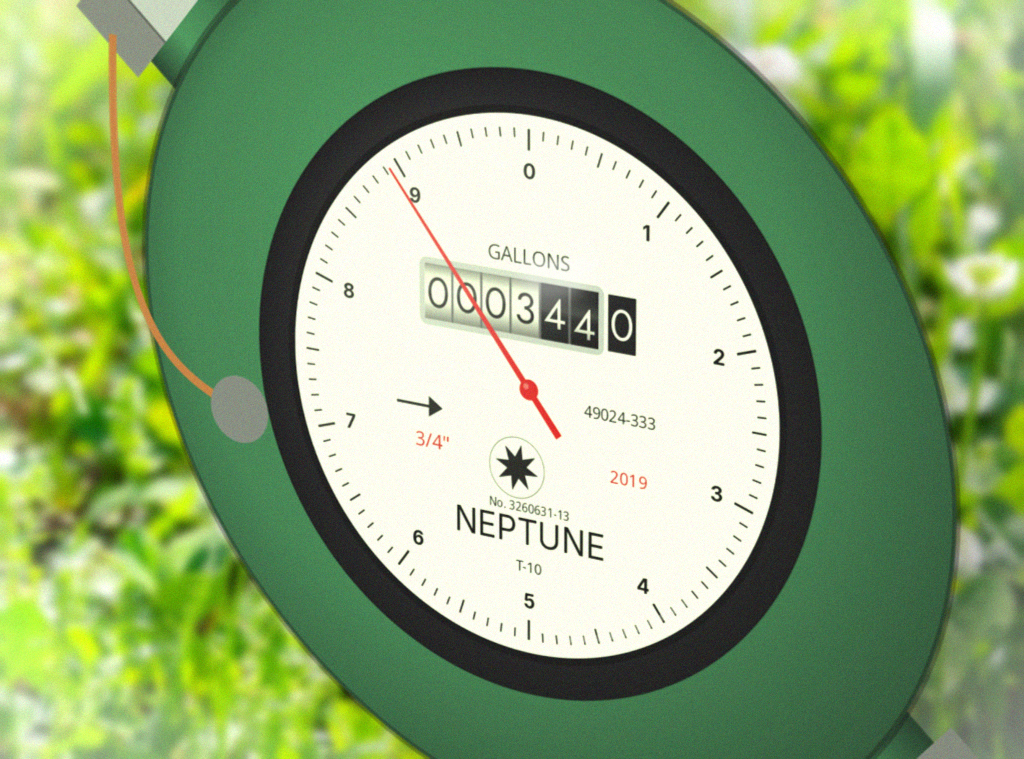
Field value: 3438.9 (gal)
